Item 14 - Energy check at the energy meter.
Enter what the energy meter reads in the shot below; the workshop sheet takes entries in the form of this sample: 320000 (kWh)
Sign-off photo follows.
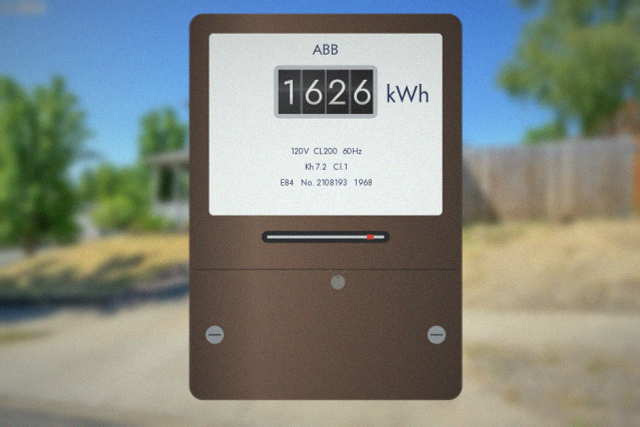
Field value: 1626 (kWh)
